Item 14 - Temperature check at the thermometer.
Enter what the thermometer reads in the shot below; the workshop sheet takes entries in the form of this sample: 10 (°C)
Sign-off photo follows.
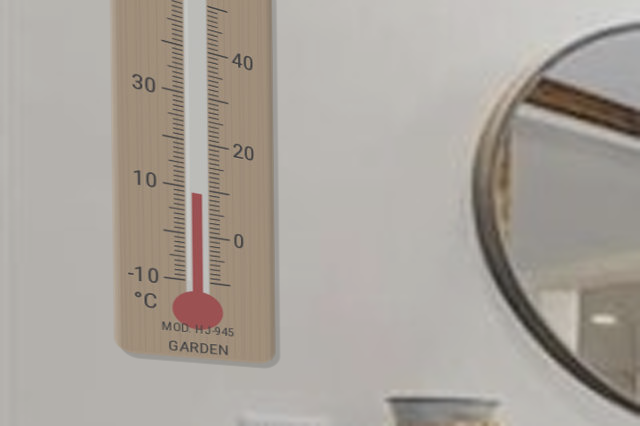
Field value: 9 (°C)
